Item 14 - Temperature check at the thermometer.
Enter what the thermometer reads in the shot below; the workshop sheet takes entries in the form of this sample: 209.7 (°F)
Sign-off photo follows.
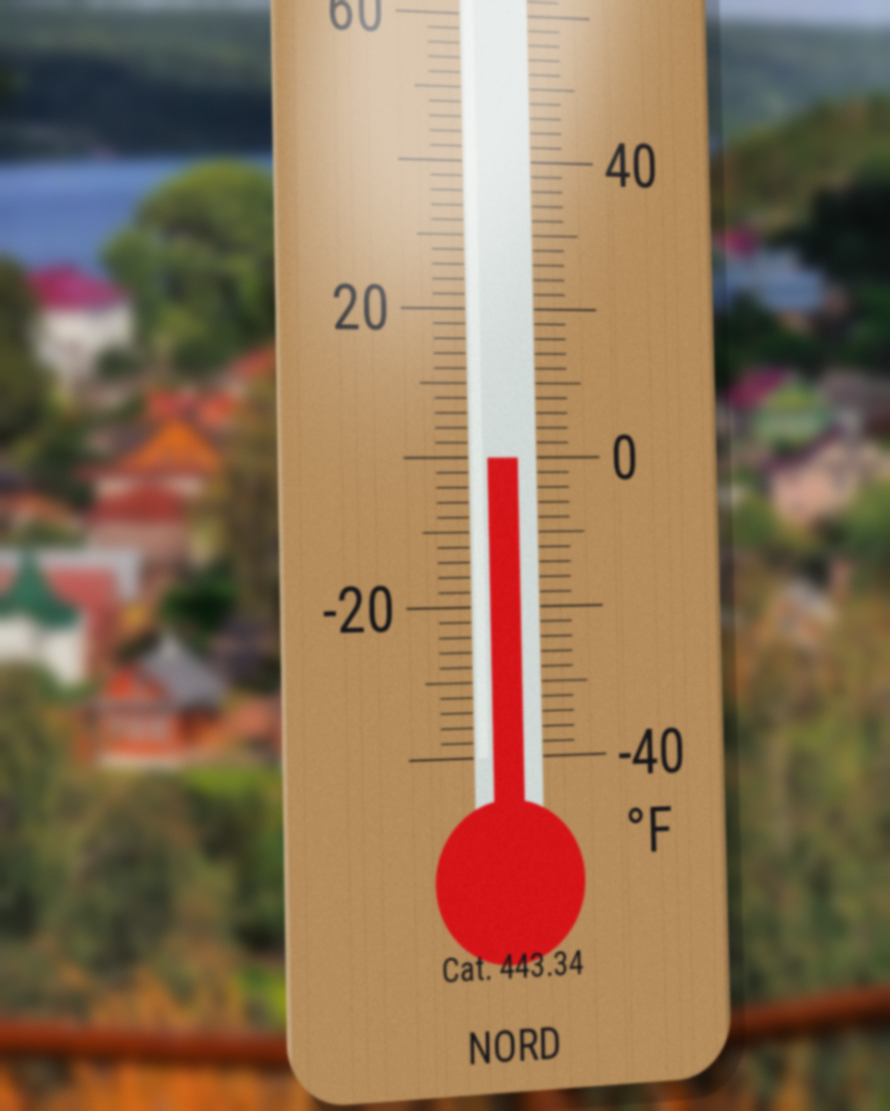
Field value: 0 (°F)
